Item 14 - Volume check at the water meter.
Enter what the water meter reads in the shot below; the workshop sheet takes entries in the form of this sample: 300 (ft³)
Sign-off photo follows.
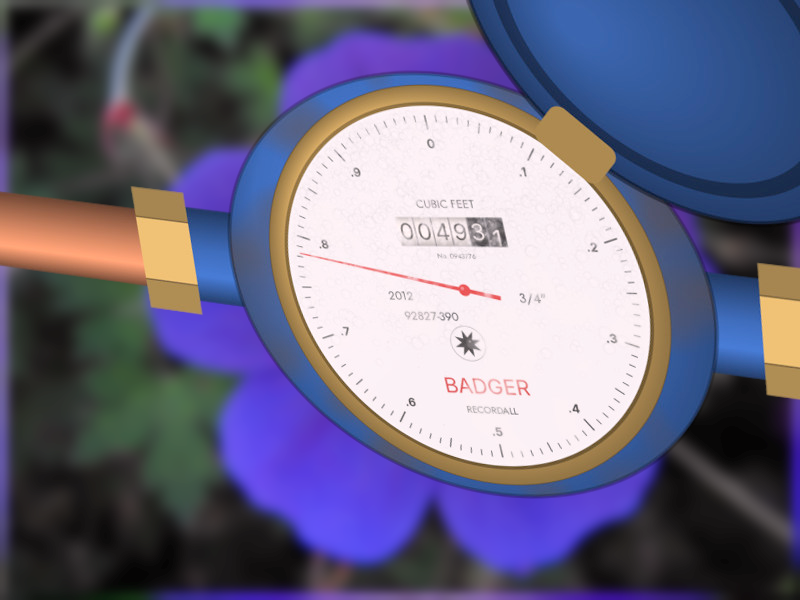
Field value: 4930.78 (ft³)
